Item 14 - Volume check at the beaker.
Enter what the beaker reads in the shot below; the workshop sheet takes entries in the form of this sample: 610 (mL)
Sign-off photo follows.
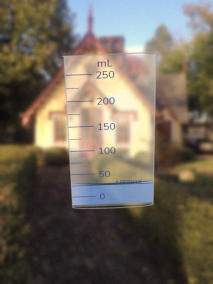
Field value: 25 (mL)
